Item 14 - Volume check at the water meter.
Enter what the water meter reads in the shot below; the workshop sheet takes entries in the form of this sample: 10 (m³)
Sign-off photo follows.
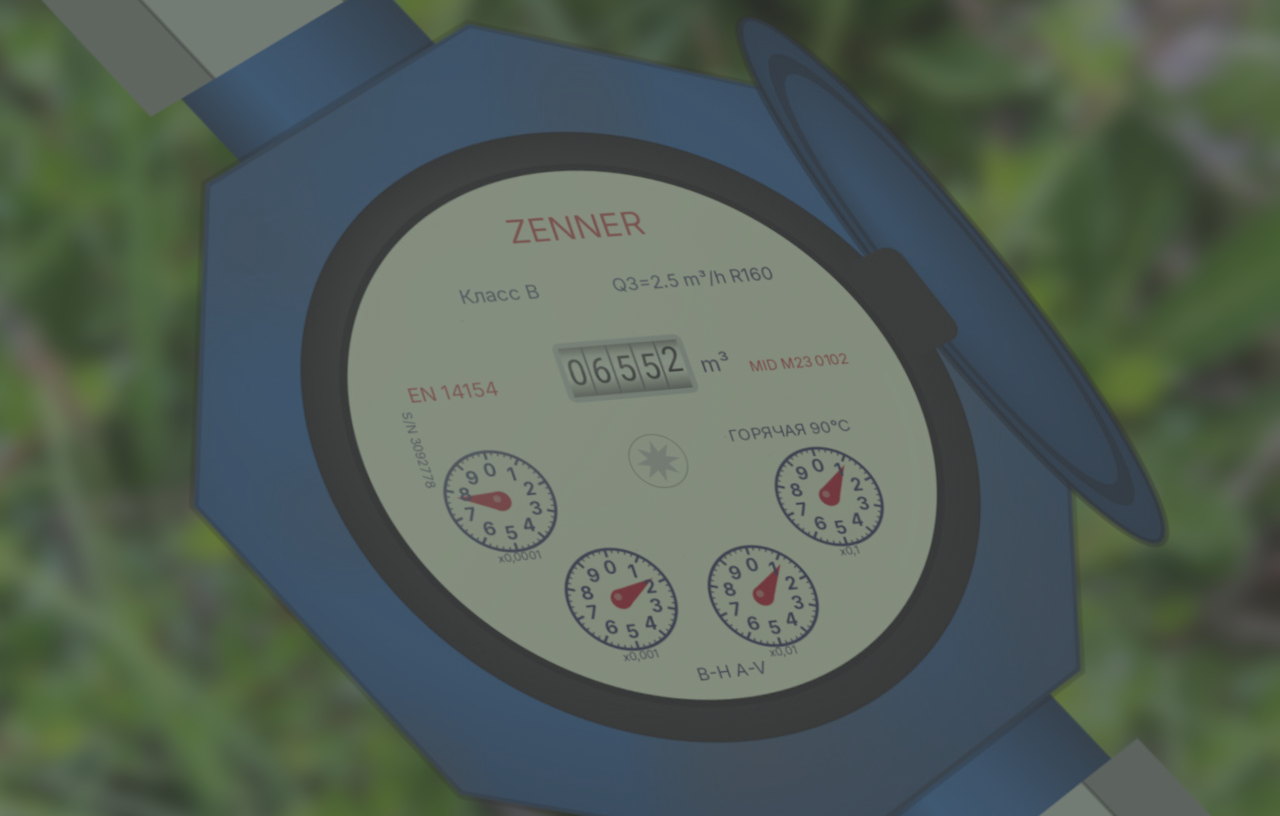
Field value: 6552.1117 (m³)
